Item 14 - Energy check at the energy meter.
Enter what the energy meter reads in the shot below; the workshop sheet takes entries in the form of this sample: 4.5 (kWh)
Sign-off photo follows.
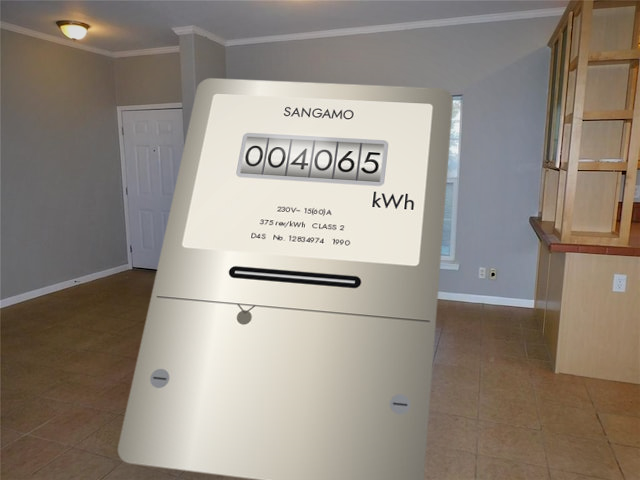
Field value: 4065 (kWh)
